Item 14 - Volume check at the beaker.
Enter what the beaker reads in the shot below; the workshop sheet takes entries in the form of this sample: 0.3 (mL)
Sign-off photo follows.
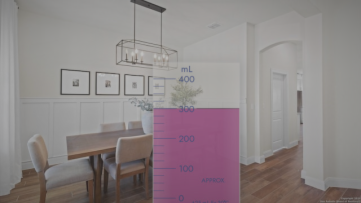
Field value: 300 (mL)
